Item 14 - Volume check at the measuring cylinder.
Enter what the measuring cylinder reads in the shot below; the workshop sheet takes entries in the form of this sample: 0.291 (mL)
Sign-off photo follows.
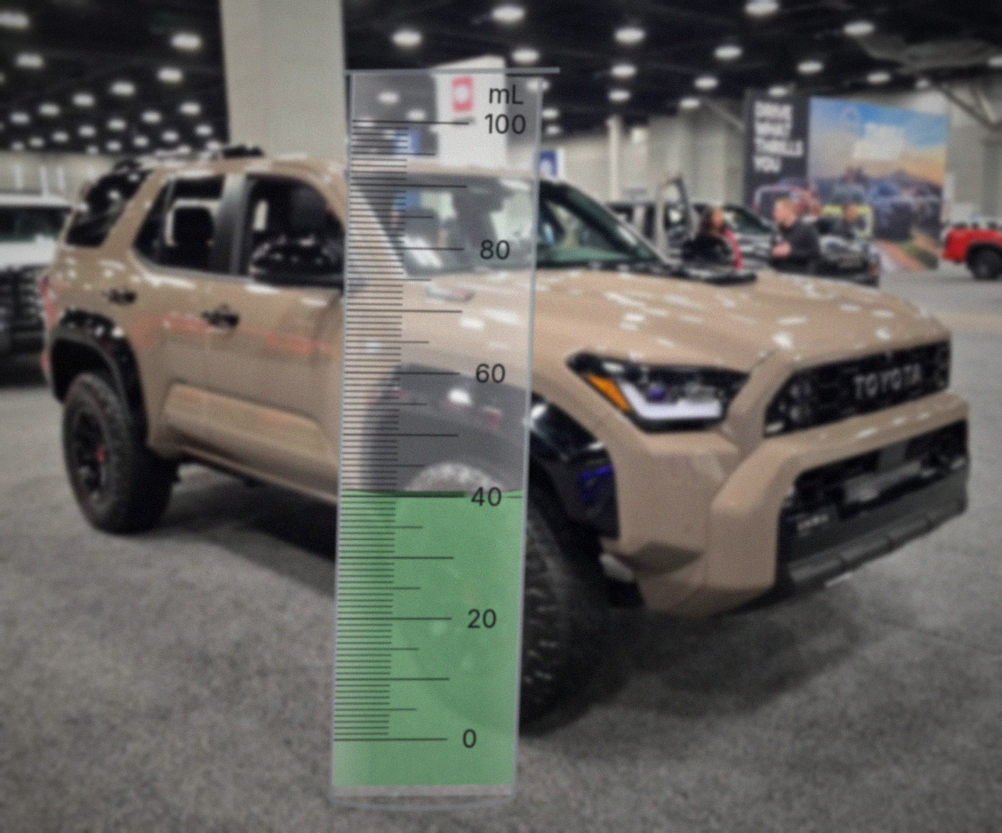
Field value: 40 (mL)
